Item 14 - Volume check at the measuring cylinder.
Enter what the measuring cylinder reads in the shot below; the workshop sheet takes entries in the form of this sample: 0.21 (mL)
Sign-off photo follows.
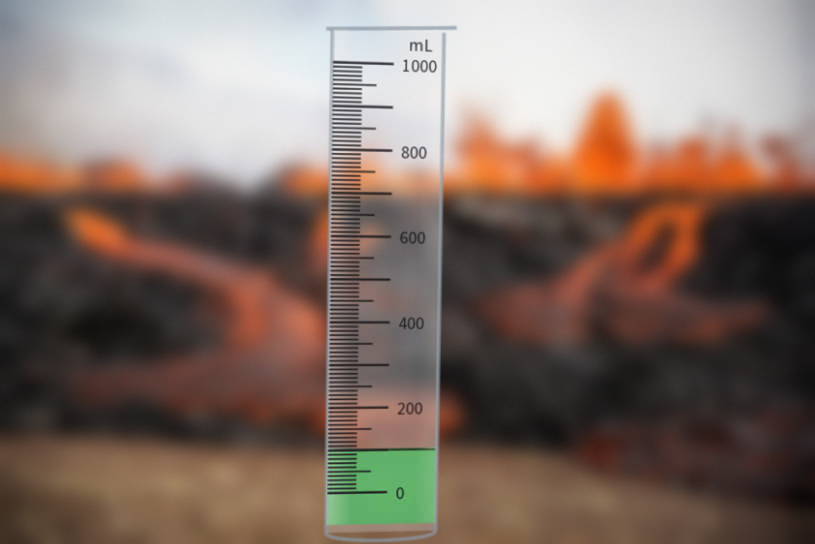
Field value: 100 (mL)
